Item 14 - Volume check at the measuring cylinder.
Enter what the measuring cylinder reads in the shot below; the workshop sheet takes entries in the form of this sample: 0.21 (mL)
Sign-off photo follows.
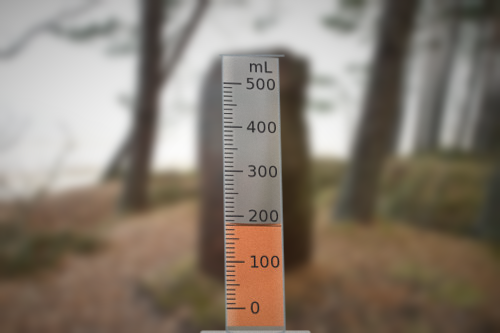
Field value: 180 (mL)
